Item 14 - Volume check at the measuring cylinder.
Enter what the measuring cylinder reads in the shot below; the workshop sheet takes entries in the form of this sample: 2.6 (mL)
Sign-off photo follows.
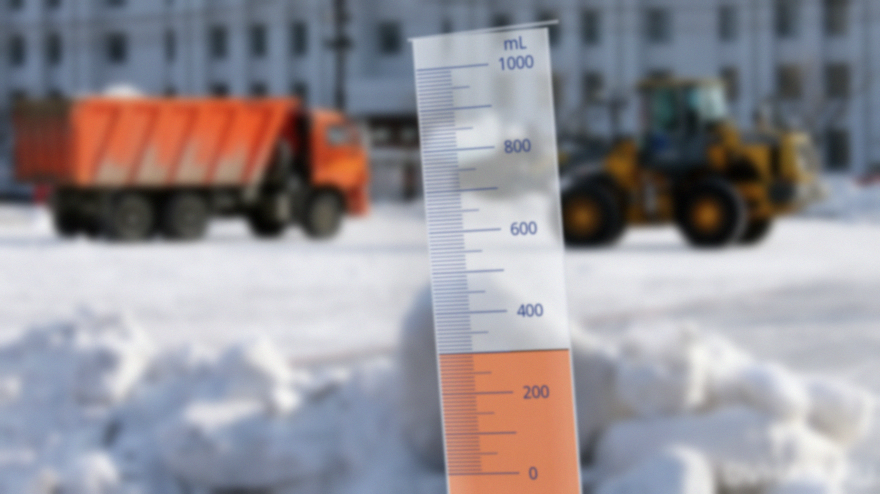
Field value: 300 (mL)
